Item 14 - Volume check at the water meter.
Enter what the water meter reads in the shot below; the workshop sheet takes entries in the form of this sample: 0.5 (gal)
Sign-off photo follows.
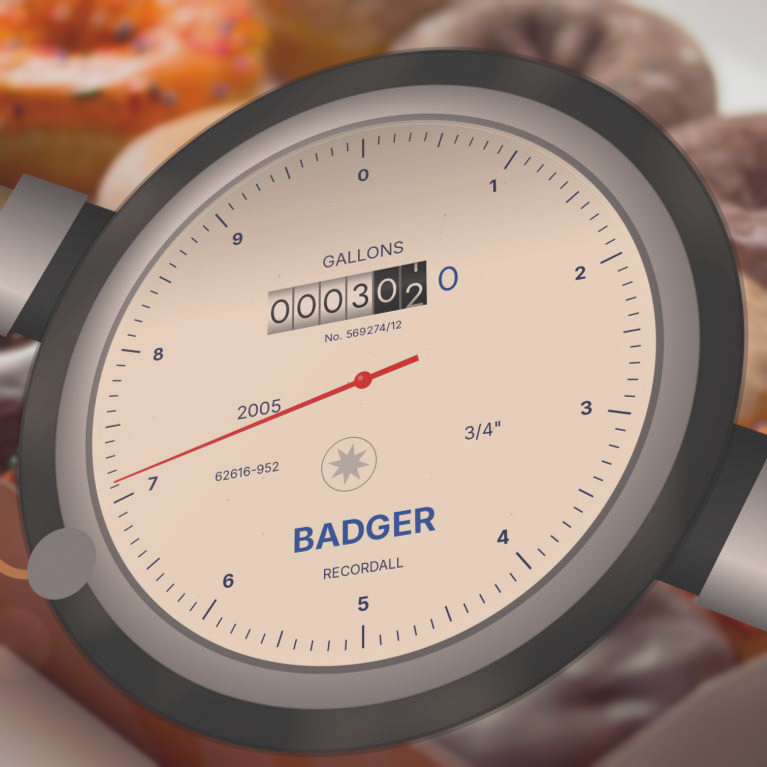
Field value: 3017.1 (gal)
